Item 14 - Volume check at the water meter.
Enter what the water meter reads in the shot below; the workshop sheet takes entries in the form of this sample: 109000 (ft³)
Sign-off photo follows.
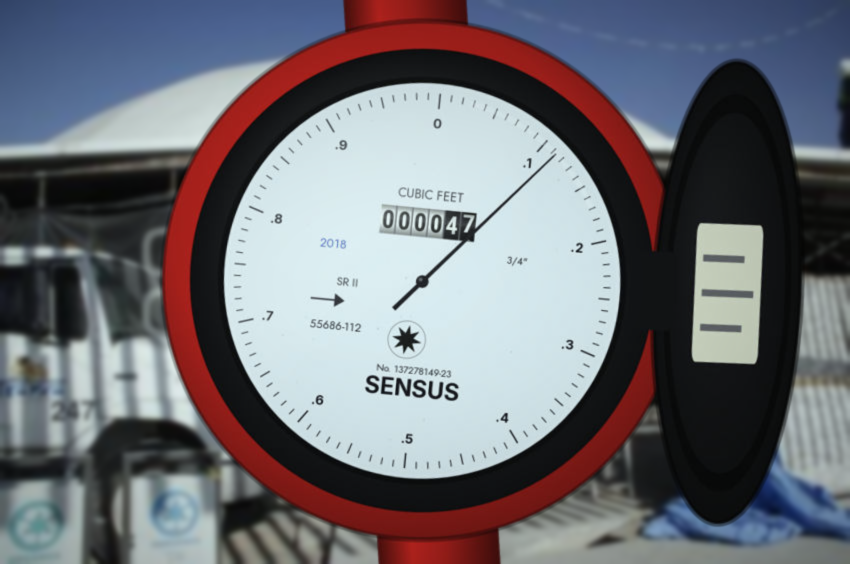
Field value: 47.11 (ft³)
